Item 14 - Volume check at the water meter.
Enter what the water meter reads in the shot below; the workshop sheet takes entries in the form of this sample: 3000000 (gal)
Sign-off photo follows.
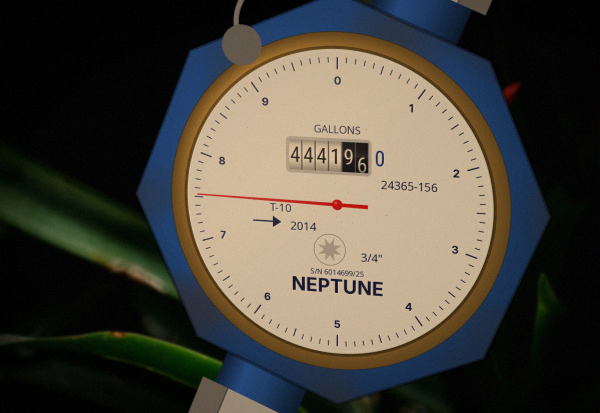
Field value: 4441957.5 (gal)
